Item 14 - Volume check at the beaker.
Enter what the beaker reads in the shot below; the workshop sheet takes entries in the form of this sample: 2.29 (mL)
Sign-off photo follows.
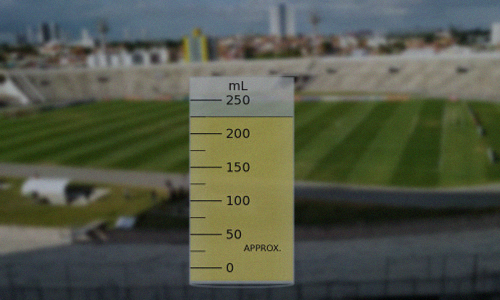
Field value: 225 (mL)
